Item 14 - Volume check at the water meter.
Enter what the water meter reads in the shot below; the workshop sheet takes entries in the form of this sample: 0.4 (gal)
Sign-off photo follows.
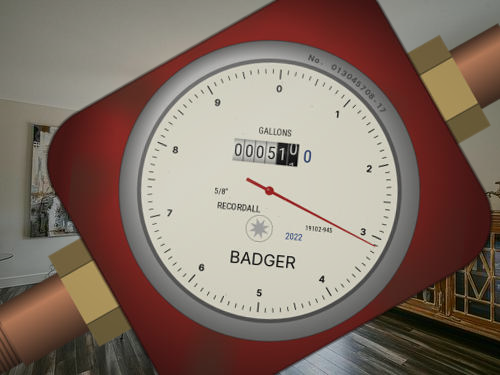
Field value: 5103.1 (gal)
